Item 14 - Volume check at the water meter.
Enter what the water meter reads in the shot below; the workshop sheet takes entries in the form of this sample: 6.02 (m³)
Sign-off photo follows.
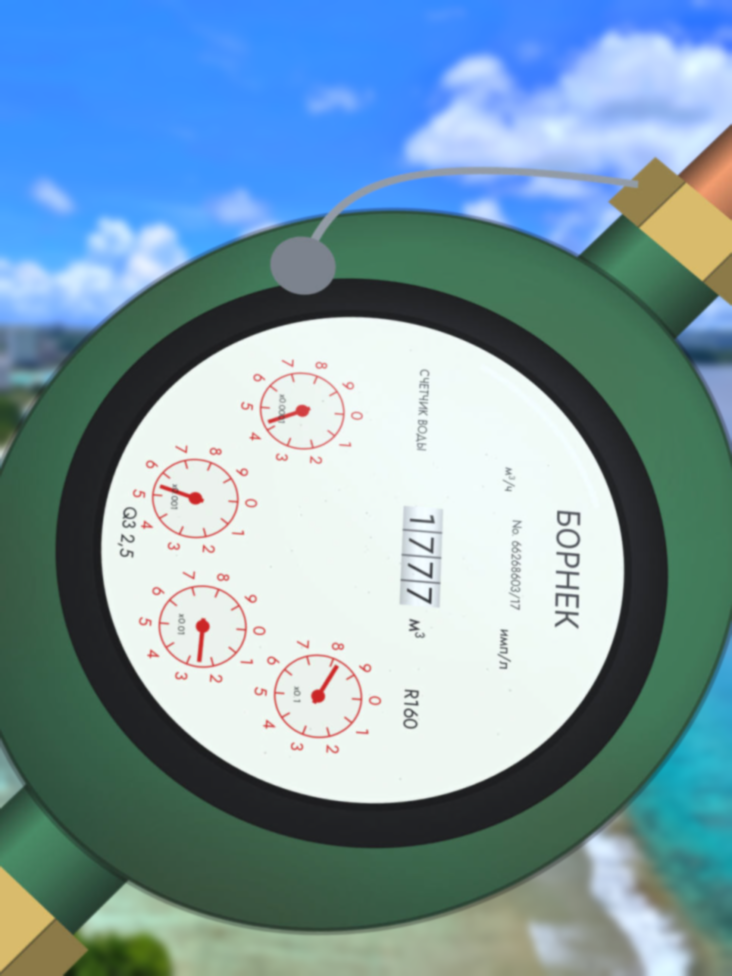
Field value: 1777.8254 (m³)
